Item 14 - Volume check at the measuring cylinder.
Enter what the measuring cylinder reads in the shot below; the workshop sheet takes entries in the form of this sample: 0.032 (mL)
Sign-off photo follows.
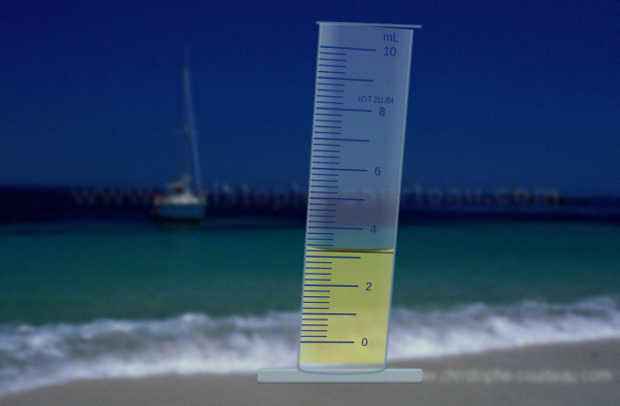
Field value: 3.2 (mL)
